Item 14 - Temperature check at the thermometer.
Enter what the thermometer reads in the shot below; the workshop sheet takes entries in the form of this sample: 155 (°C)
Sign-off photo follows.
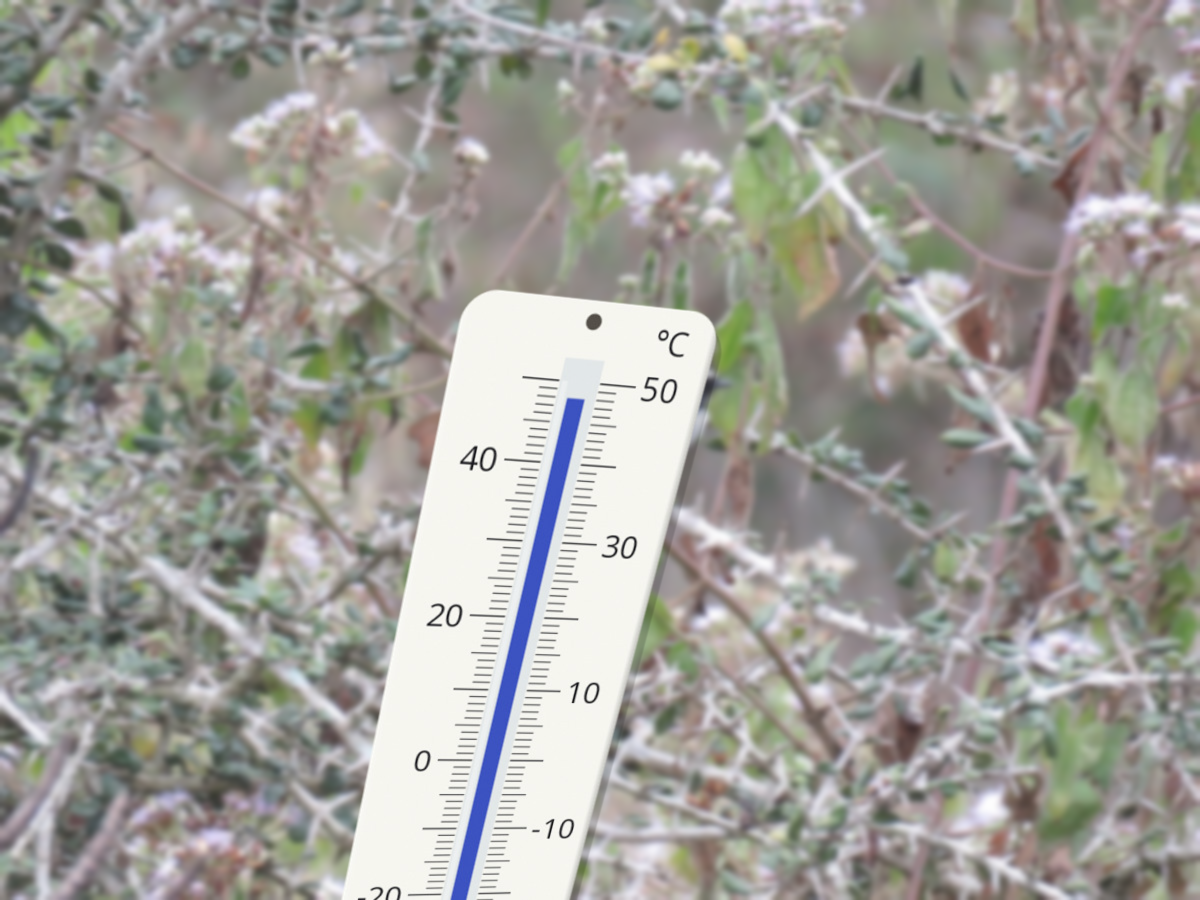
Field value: 48 (°C)
